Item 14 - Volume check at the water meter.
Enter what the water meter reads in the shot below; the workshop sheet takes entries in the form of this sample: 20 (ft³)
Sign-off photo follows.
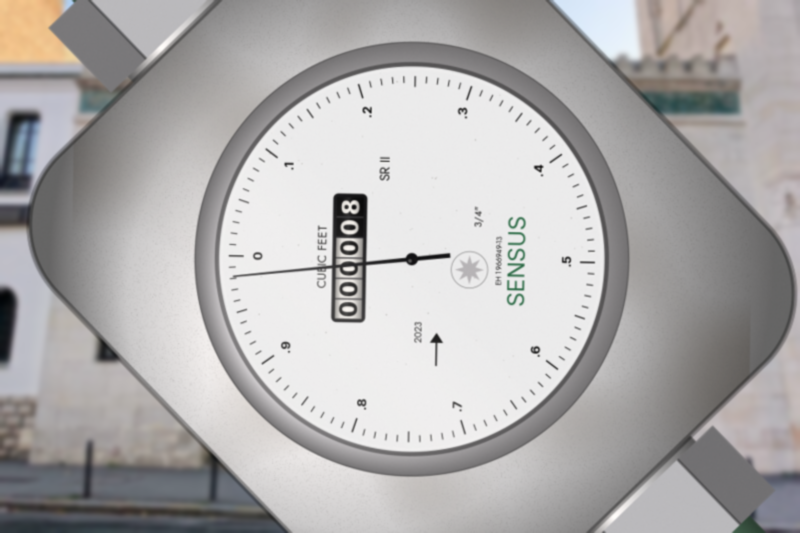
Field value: 7.98 (ft³)
